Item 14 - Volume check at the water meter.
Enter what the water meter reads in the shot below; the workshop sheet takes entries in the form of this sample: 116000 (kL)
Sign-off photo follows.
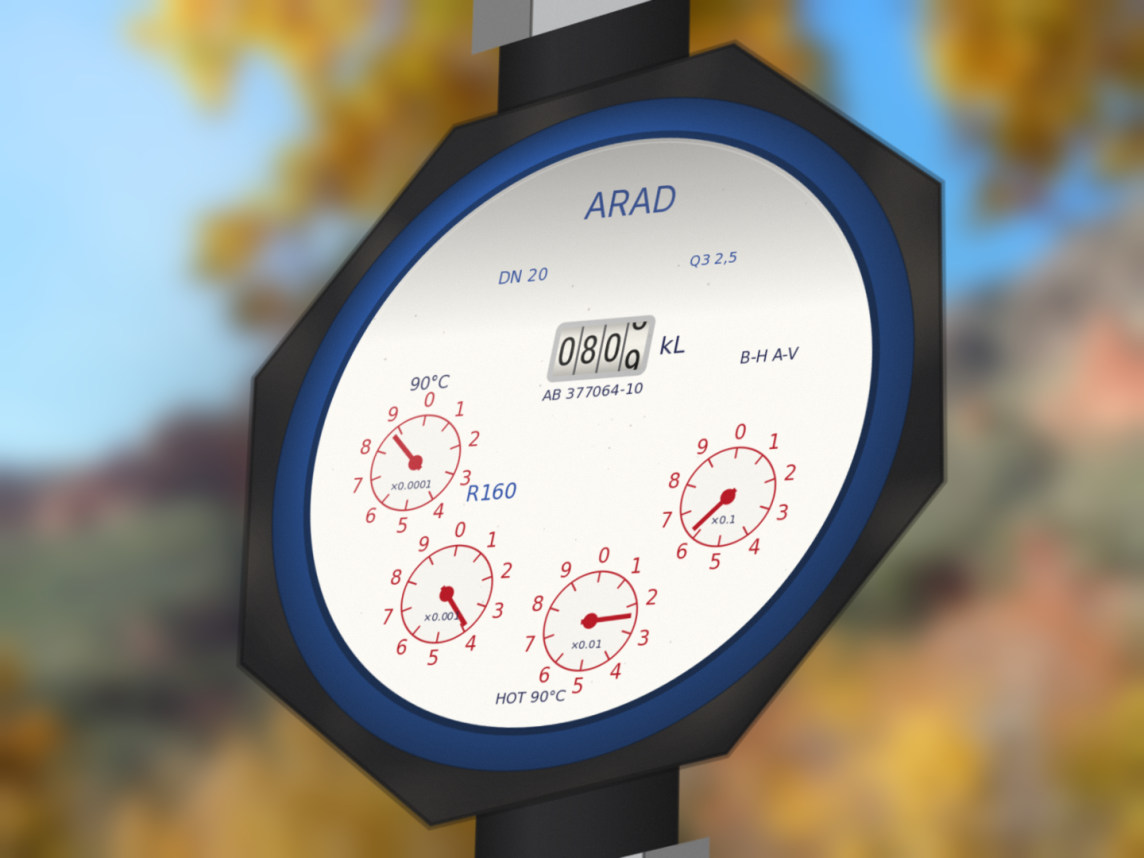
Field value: 808.6238 (kL)
